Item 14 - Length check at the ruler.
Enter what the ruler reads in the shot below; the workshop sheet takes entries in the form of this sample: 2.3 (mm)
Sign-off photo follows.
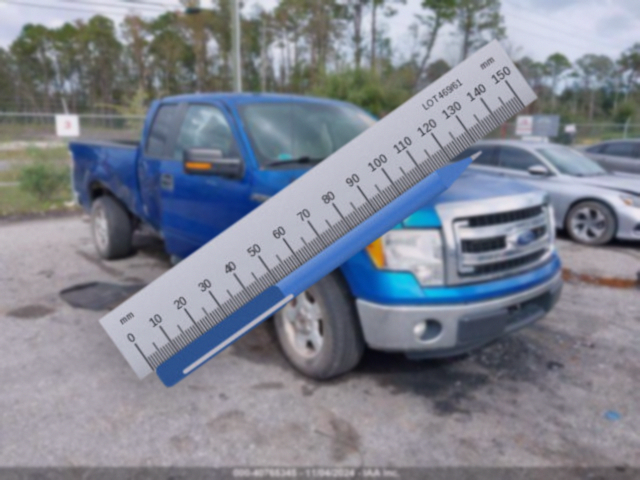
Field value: 130 (mm)
